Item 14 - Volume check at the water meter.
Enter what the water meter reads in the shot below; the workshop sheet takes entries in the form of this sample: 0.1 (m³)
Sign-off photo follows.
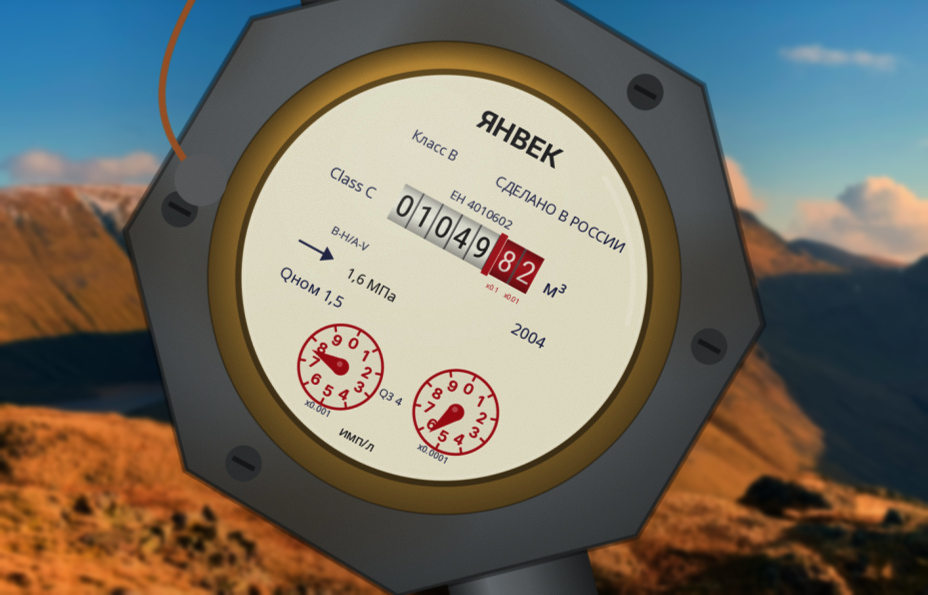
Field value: 1049.8275 (m³)
